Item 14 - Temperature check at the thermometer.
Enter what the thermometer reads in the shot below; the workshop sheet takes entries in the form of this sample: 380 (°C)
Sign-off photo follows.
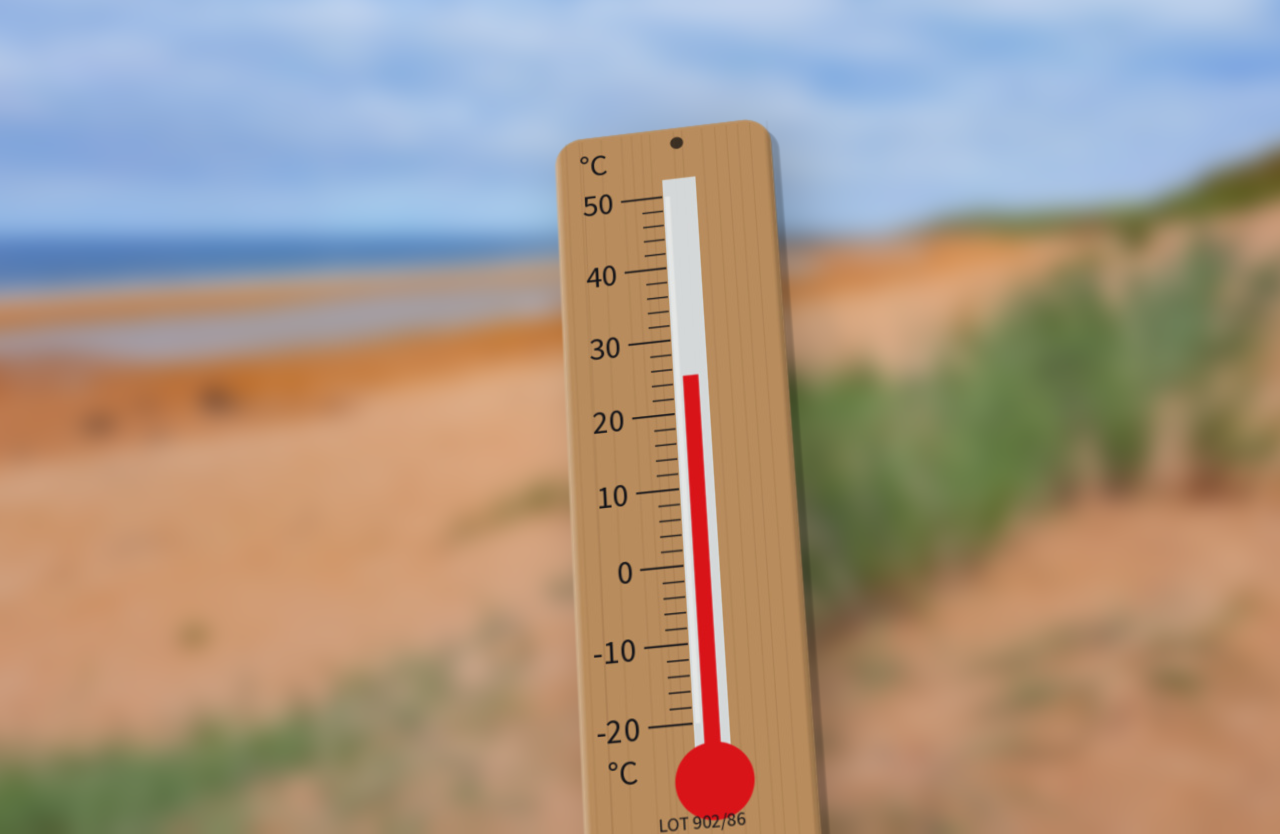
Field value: 25 (°C)
